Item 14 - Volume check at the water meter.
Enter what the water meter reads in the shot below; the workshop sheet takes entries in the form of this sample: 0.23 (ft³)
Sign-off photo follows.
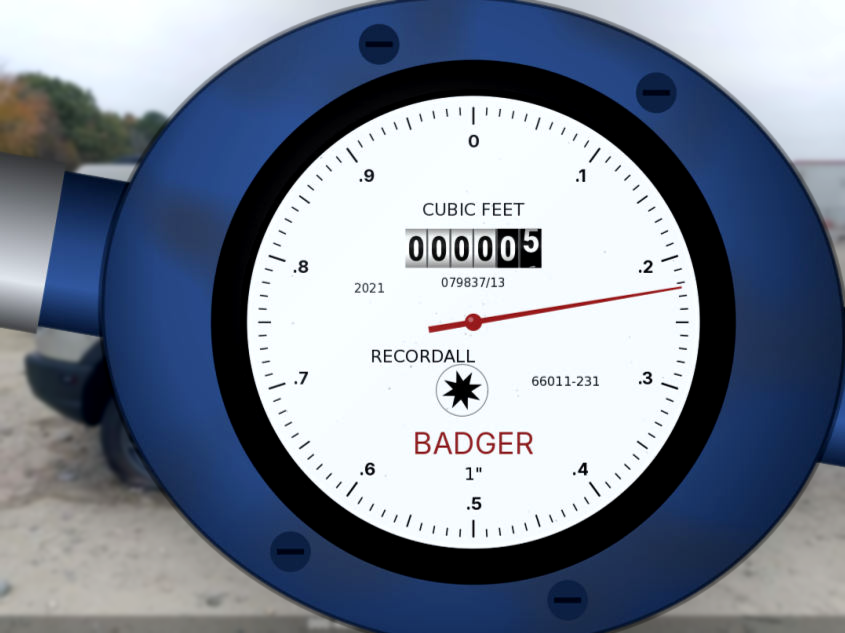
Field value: 5.22 (ft³)
